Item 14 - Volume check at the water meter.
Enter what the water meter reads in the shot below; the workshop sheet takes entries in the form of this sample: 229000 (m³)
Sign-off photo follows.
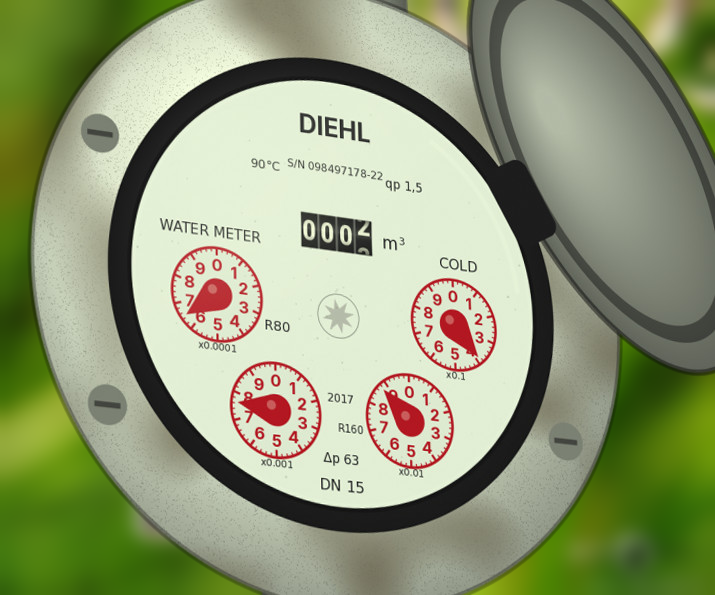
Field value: 2.3876 (m³)
